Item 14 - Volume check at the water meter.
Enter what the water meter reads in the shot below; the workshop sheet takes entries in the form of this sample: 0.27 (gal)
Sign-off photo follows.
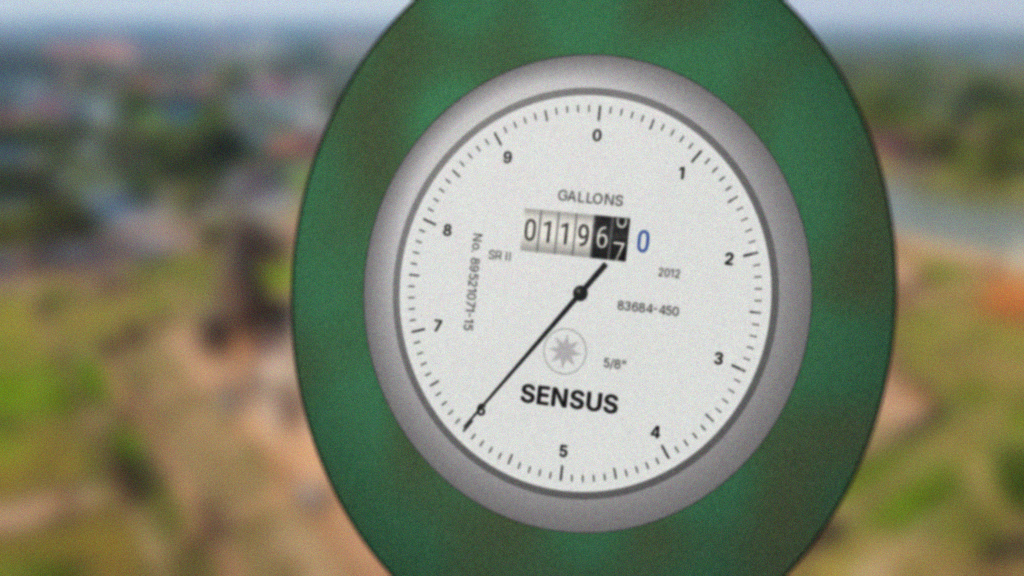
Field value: 119666.0 (gal)
